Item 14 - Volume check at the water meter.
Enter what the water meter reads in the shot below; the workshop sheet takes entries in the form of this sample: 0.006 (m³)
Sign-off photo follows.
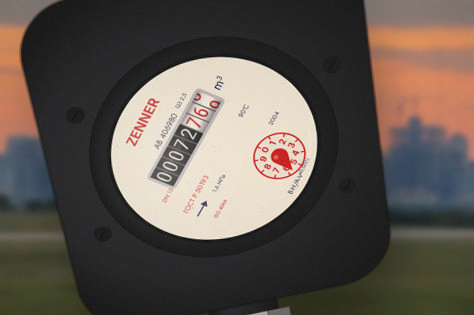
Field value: 72.7685 (m³)
